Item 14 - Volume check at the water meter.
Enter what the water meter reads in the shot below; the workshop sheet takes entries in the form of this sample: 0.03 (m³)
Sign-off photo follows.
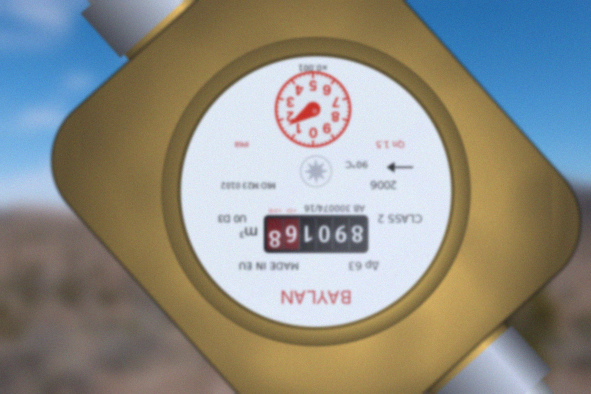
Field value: 8901.681 (m³)
